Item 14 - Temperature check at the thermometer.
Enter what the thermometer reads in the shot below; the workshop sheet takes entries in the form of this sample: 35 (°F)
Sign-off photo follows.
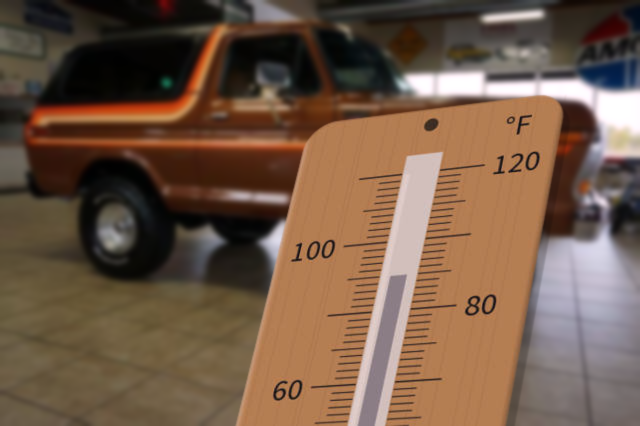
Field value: 90 (°F)
